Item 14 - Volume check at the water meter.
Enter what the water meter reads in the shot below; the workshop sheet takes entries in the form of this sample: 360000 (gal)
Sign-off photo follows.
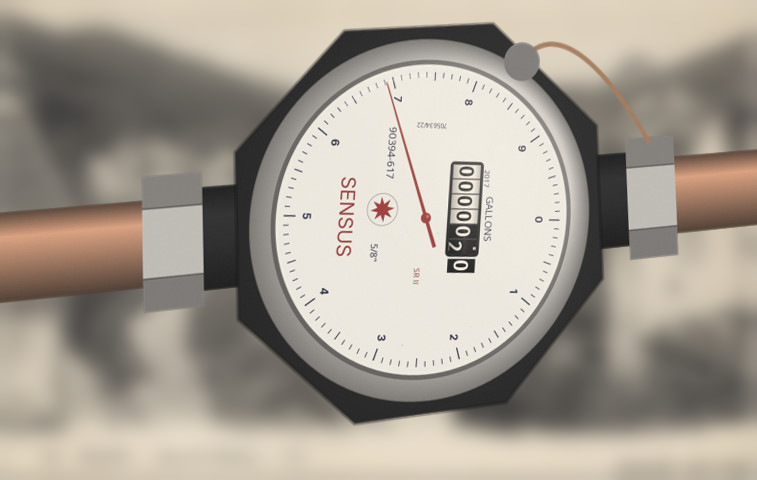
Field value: 16.9 (gal)
